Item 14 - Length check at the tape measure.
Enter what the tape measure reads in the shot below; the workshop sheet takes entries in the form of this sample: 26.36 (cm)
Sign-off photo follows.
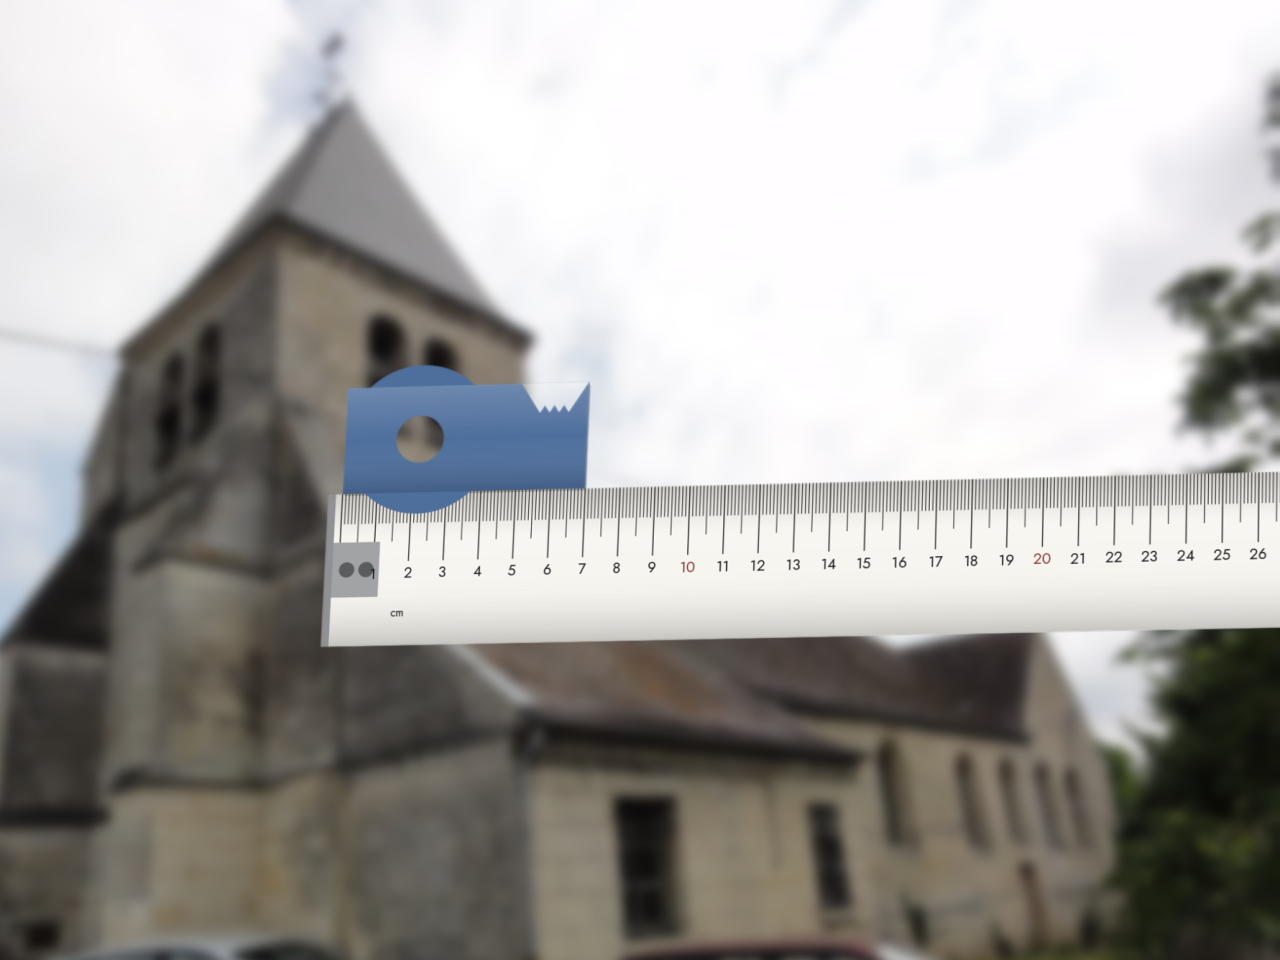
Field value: 7 (cm)
